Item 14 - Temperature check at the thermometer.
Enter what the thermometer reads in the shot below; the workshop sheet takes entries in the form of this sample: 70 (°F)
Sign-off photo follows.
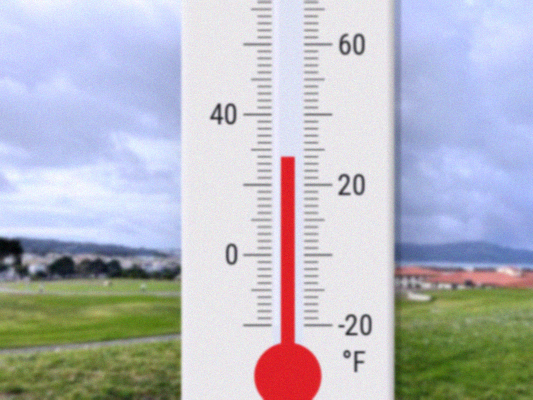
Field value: 28 (°F)
